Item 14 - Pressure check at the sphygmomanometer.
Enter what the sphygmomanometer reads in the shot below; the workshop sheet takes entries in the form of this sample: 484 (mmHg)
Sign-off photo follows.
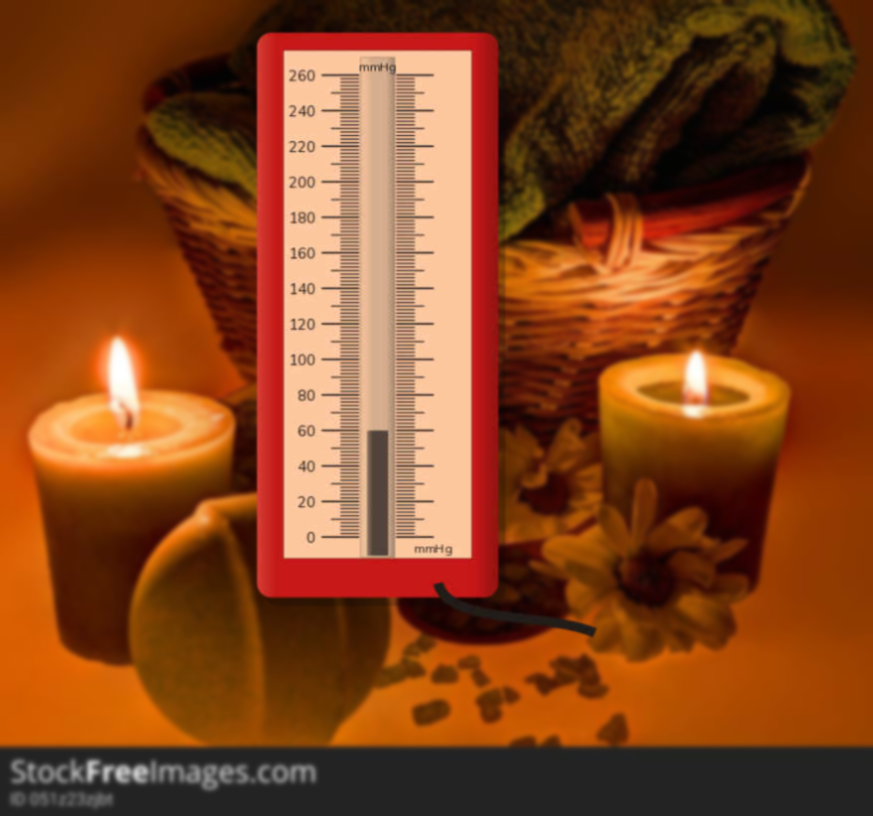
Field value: 60 (mmHg)
